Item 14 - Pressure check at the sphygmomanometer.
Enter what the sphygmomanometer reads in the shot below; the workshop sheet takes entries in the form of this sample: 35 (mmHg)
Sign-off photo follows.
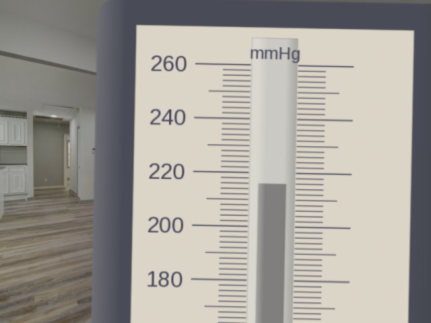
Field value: 216 (mmHg)
